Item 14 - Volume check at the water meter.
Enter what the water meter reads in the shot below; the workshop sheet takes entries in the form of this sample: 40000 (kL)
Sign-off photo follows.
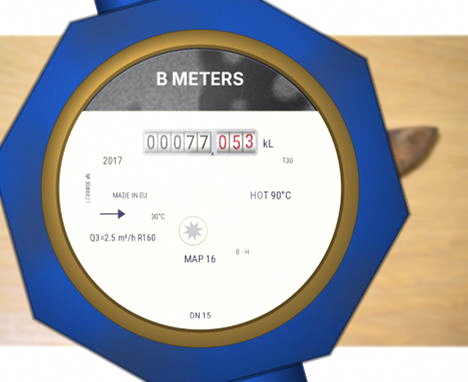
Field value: 77.053 (kL)
